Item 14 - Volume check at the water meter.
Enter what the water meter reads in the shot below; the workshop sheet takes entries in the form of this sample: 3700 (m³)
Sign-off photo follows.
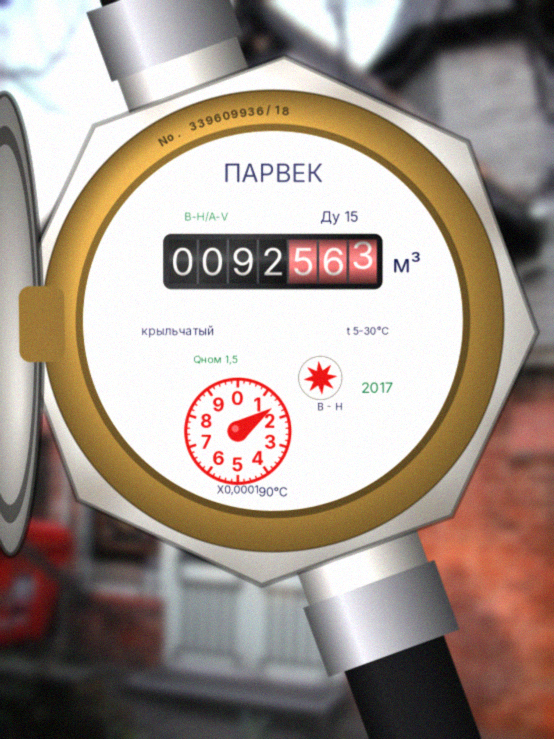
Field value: 92.5631 (m³)
